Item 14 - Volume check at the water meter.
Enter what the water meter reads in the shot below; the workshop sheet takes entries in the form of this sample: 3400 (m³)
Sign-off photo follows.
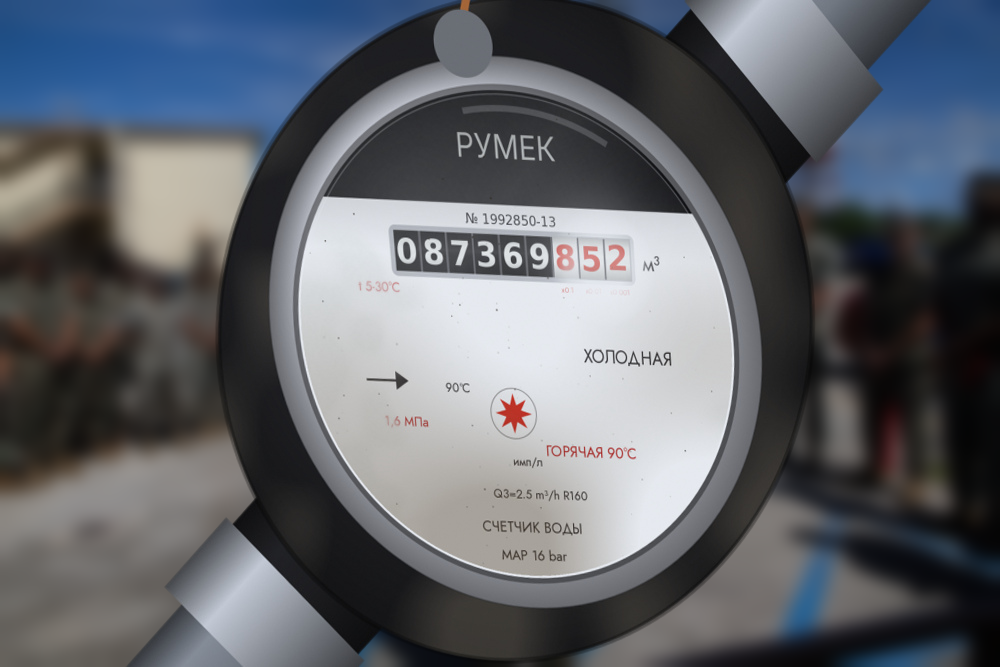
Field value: 87369.852 (m³)
